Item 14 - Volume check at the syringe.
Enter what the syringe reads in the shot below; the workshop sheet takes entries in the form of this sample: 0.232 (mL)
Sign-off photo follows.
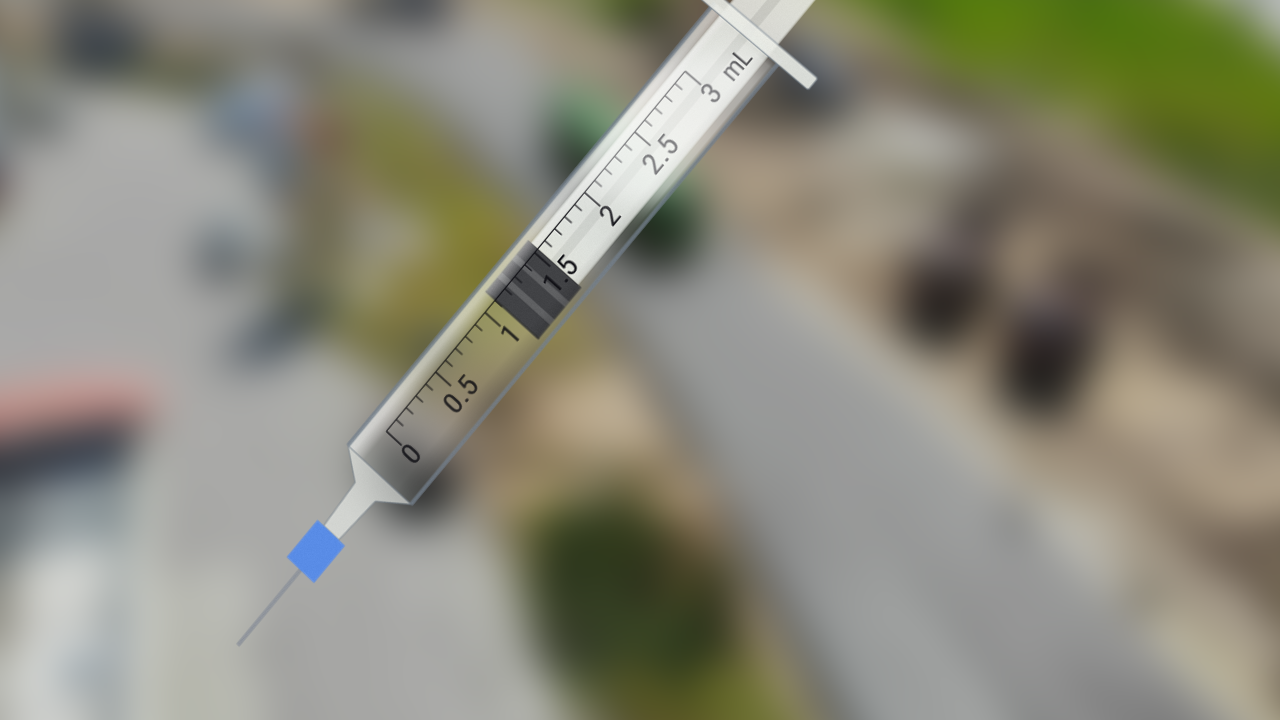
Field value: 1.1 (mL)
